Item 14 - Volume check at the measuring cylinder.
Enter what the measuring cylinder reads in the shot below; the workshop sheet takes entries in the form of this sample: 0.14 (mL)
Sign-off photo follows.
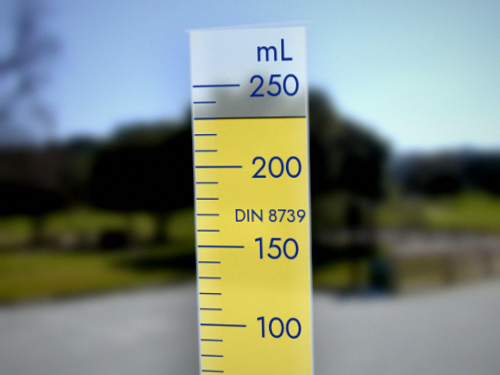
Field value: 230 (mL)
